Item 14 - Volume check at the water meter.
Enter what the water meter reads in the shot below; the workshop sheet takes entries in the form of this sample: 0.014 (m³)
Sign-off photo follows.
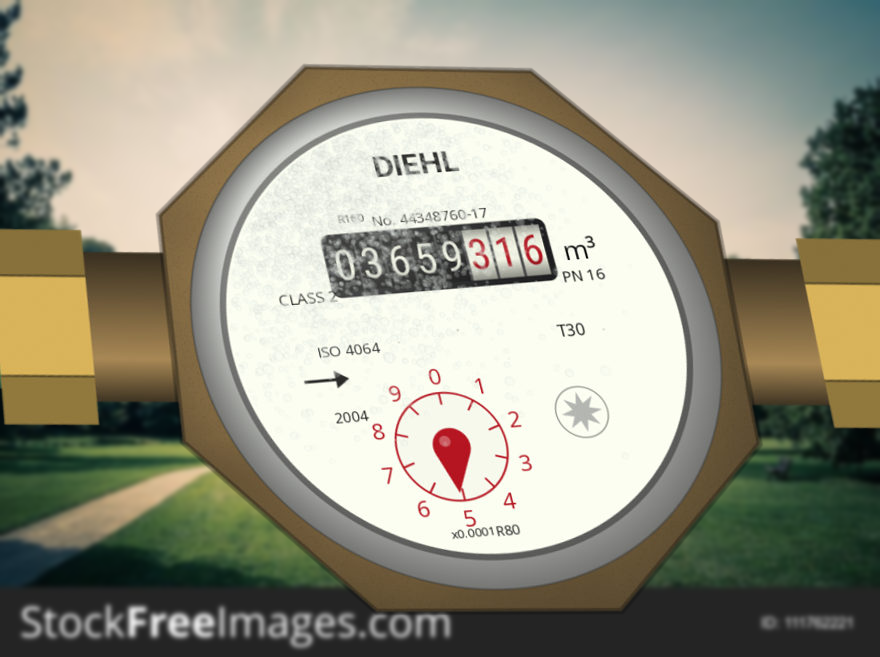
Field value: 3659.3165 (m³)
